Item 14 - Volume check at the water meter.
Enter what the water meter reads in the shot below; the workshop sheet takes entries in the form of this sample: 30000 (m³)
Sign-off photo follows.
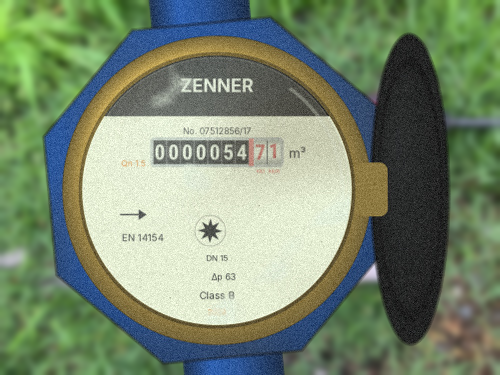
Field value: 54.71 (m³)
